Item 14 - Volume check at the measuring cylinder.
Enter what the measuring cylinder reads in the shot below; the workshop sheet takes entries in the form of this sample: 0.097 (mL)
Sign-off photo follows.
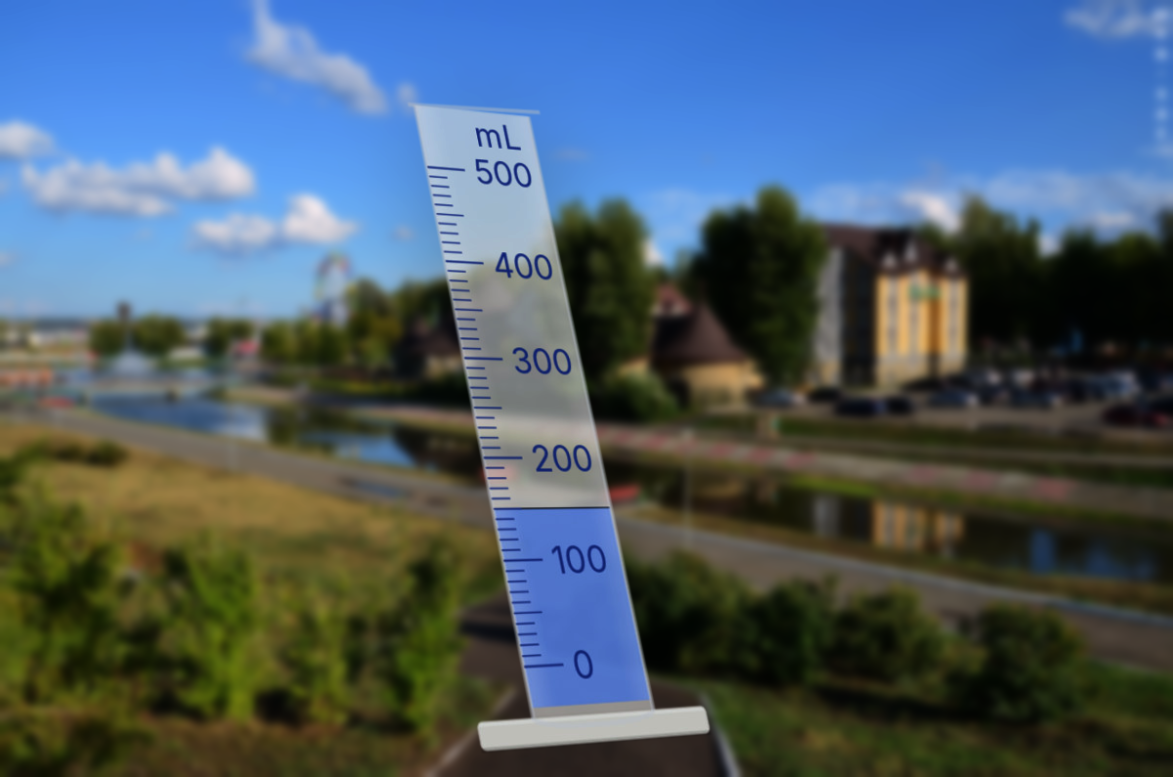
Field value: 150 (mL)
